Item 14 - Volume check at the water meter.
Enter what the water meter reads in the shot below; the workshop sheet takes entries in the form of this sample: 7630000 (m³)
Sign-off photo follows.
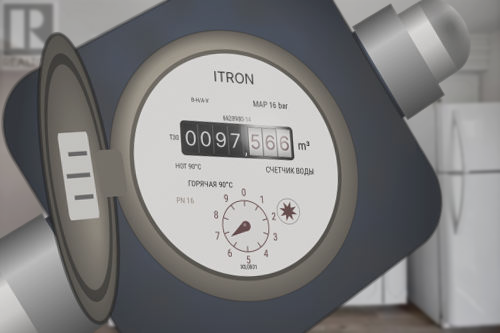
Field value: 97.5666 (m³)
